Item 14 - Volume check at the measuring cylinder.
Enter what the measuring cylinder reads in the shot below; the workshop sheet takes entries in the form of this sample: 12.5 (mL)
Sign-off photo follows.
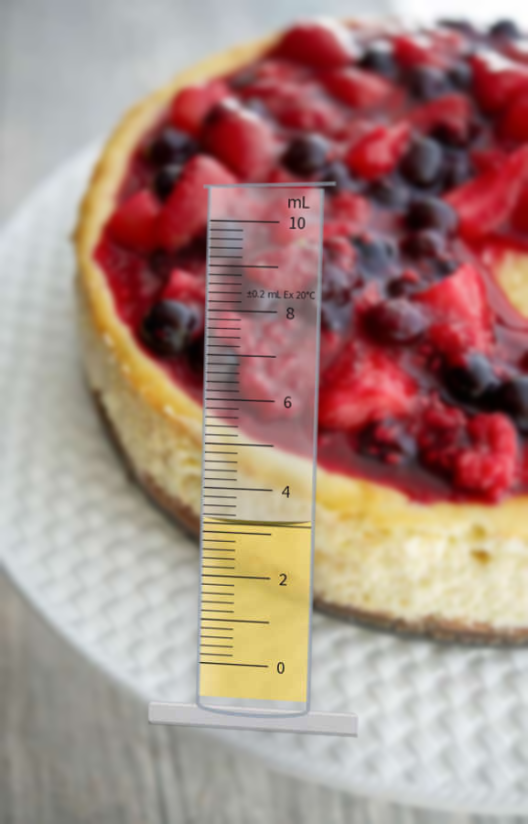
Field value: 3.2 (mL)
